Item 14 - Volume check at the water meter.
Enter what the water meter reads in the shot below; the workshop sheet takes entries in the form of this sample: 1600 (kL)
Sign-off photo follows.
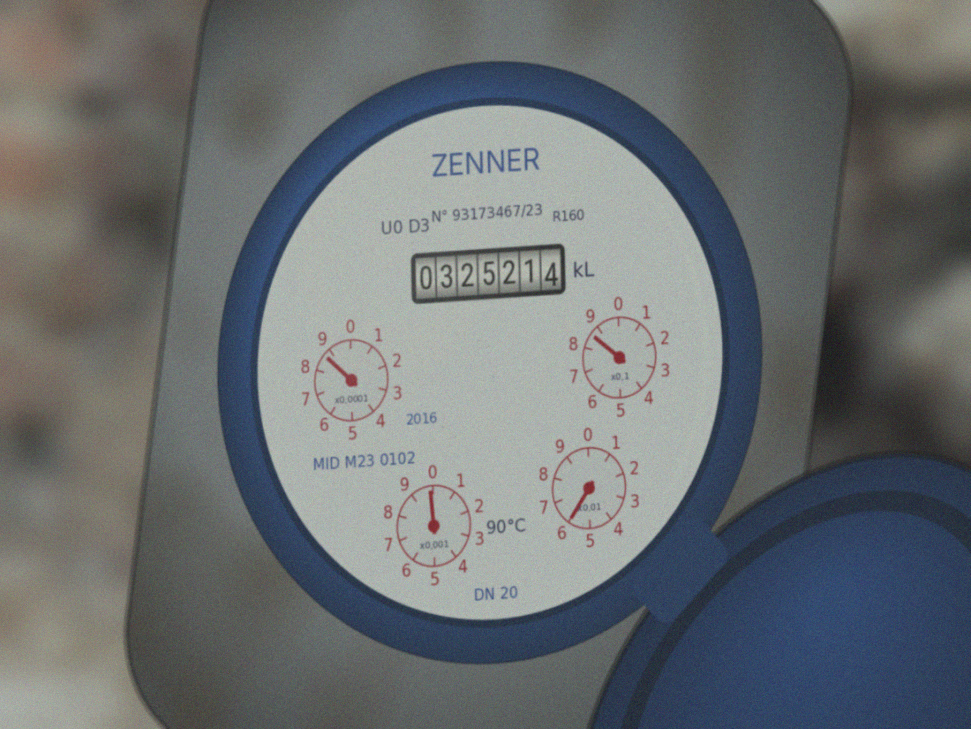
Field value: 325213.8598 (kL)
